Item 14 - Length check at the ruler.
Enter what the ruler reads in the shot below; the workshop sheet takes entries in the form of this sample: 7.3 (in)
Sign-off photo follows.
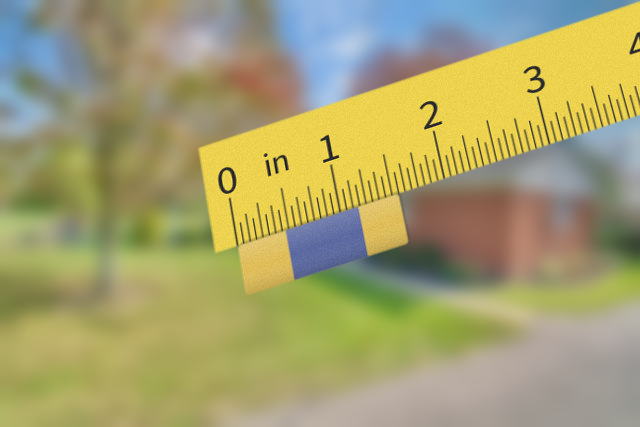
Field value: 1.5625 (in)
